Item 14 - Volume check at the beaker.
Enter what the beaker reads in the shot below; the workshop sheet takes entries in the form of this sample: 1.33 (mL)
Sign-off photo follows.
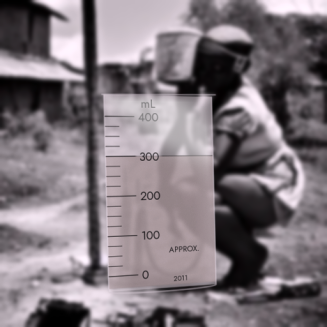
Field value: 300 (mL)
